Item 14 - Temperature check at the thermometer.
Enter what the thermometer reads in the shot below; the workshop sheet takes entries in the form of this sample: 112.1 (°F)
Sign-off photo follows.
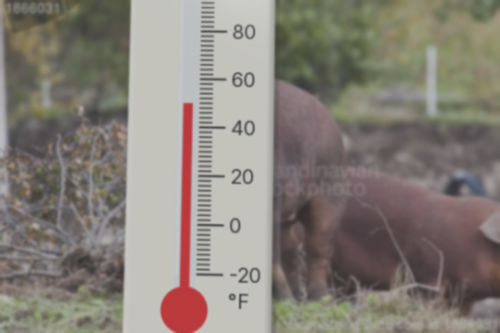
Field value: 50 (°F)
